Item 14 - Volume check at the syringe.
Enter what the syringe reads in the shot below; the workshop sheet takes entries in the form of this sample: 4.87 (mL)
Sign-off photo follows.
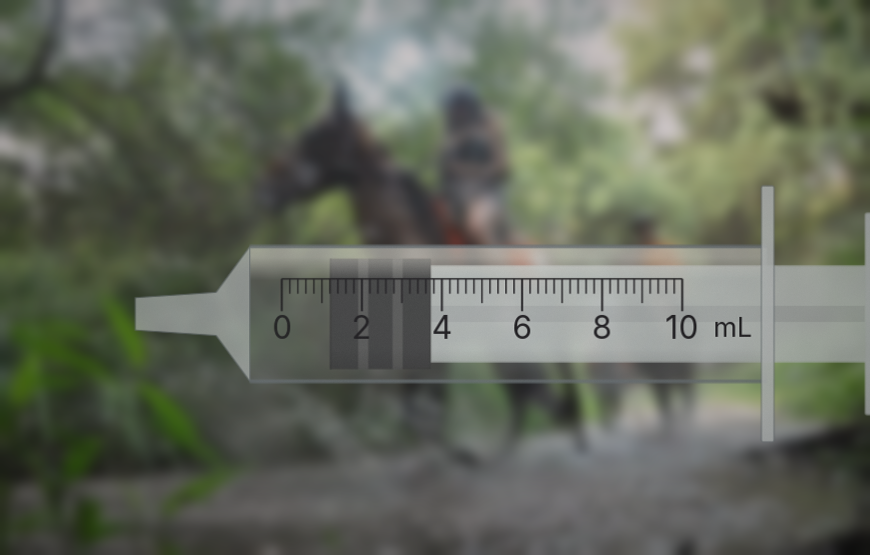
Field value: 1.2 (mL)
